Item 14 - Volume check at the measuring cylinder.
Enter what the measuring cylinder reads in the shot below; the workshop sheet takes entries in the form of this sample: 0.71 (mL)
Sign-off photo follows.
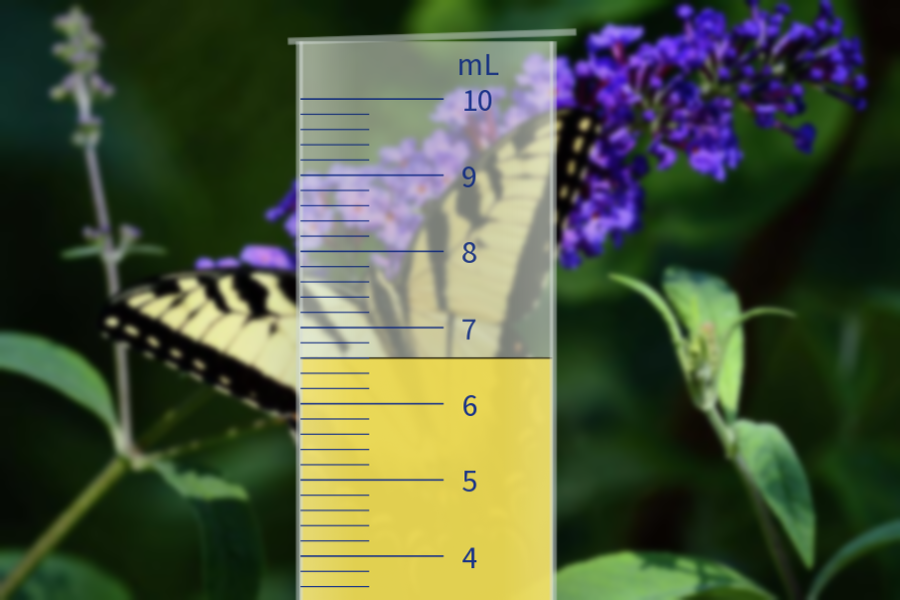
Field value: 6.6 (mL)
